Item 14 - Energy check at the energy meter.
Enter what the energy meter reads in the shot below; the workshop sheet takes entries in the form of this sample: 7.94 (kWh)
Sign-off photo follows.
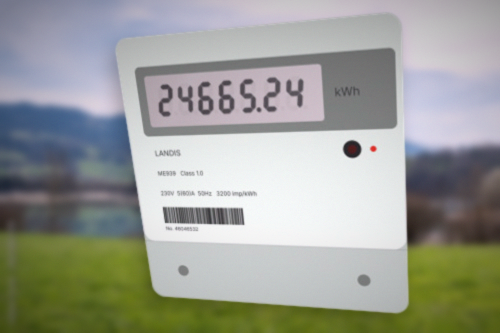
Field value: 24665.24 (kWh)
